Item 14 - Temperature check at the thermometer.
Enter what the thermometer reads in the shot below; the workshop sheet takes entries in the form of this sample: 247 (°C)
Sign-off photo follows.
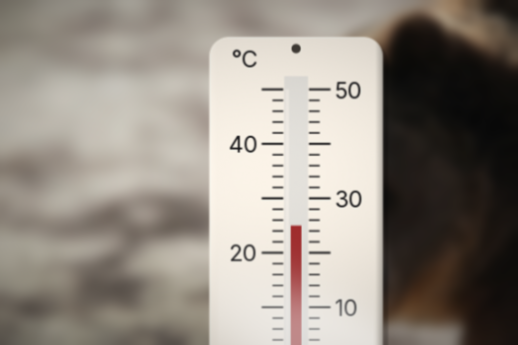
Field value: 25 (°C)
